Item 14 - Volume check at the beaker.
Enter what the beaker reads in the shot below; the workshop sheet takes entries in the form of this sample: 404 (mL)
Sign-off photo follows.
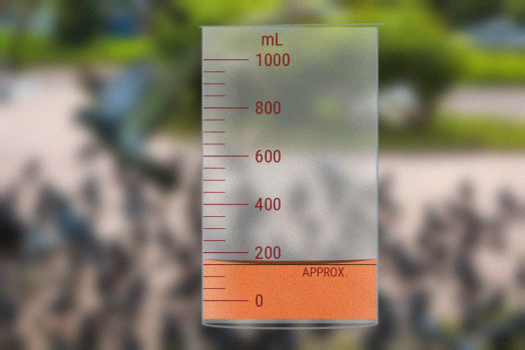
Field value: 150 (mL)
